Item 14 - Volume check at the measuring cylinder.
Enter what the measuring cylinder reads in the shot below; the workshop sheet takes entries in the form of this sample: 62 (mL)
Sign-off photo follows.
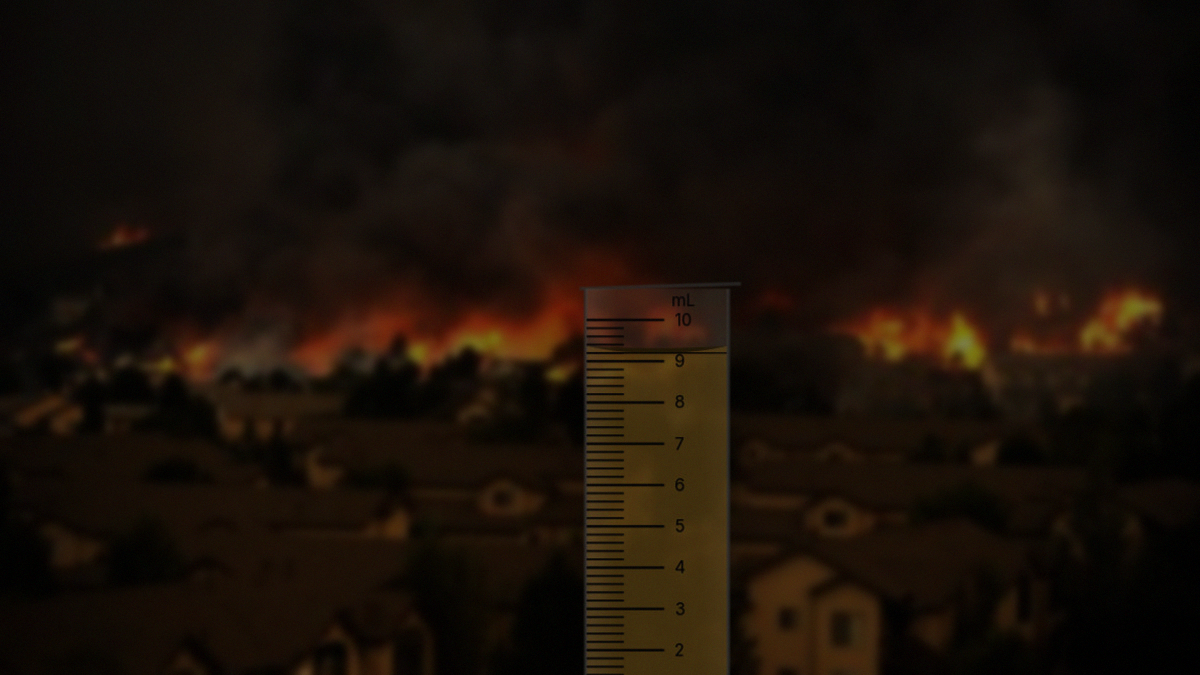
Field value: 9.2 (mL)
